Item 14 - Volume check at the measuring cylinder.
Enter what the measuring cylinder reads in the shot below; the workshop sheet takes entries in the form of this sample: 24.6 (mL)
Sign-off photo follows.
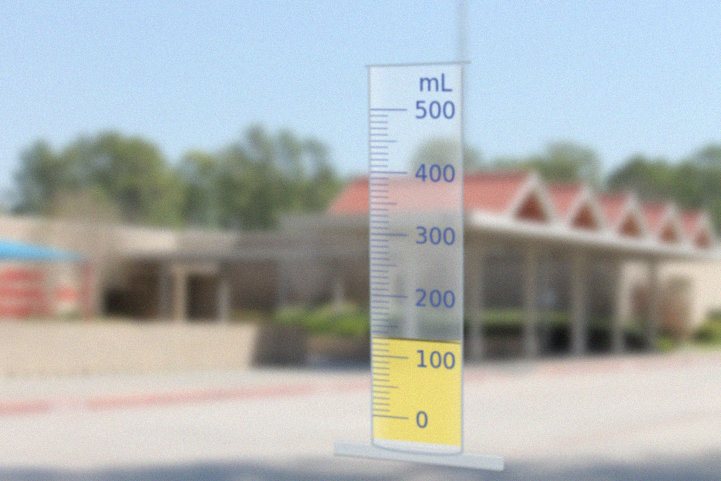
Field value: 130 (mL)
